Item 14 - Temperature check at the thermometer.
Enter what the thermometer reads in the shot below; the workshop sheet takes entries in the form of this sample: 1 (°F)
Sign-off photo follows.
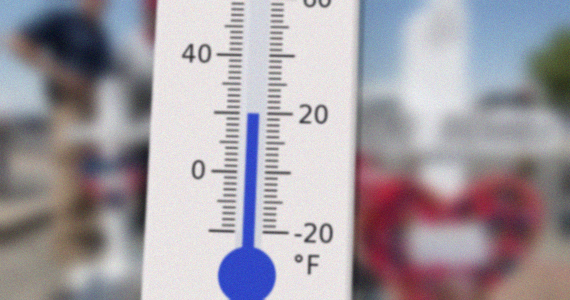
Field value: 20 (°F)
